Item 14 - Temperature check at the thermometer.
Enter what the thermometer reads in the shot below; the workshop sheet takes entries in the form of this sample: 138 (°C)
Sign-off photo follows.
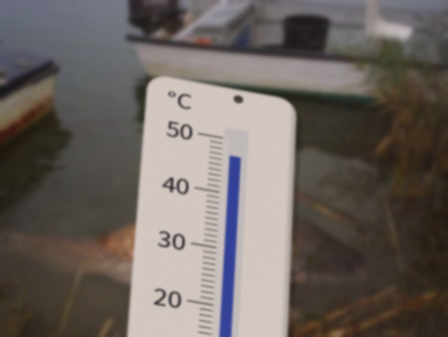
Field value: 47 (°C)
